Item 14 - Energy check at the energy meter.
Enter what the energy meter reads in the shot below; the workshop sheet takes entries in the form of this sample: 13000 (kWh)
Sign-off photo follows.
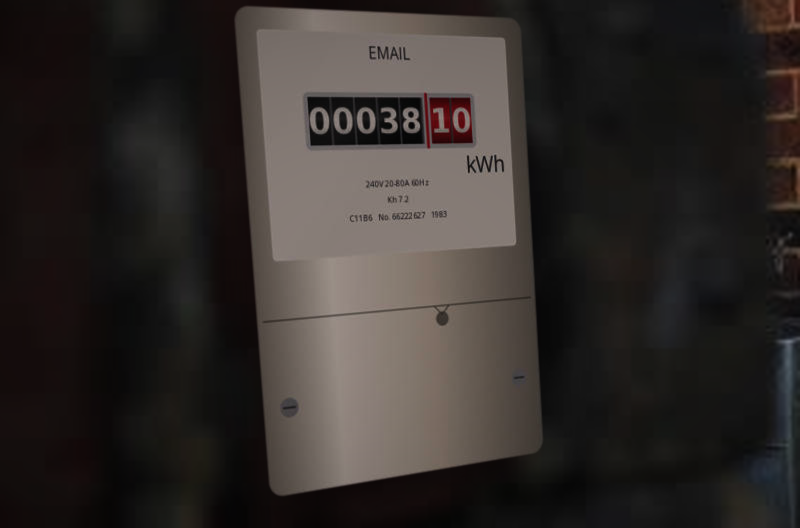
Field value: 38.10 (kWh)
